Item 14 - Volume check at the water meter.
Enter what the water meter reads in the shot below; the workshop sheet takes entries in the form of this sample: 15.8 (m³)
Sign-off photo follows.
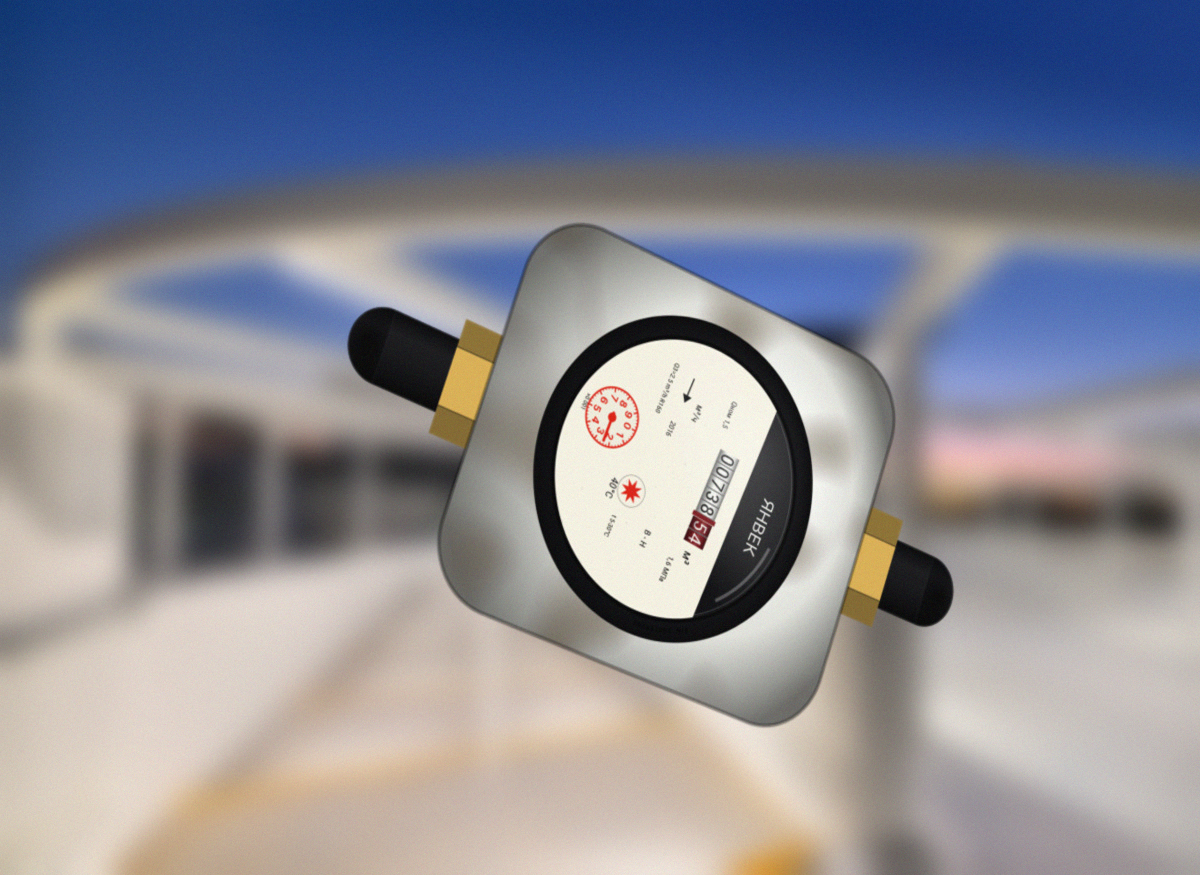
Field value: 738.542 (m³)
